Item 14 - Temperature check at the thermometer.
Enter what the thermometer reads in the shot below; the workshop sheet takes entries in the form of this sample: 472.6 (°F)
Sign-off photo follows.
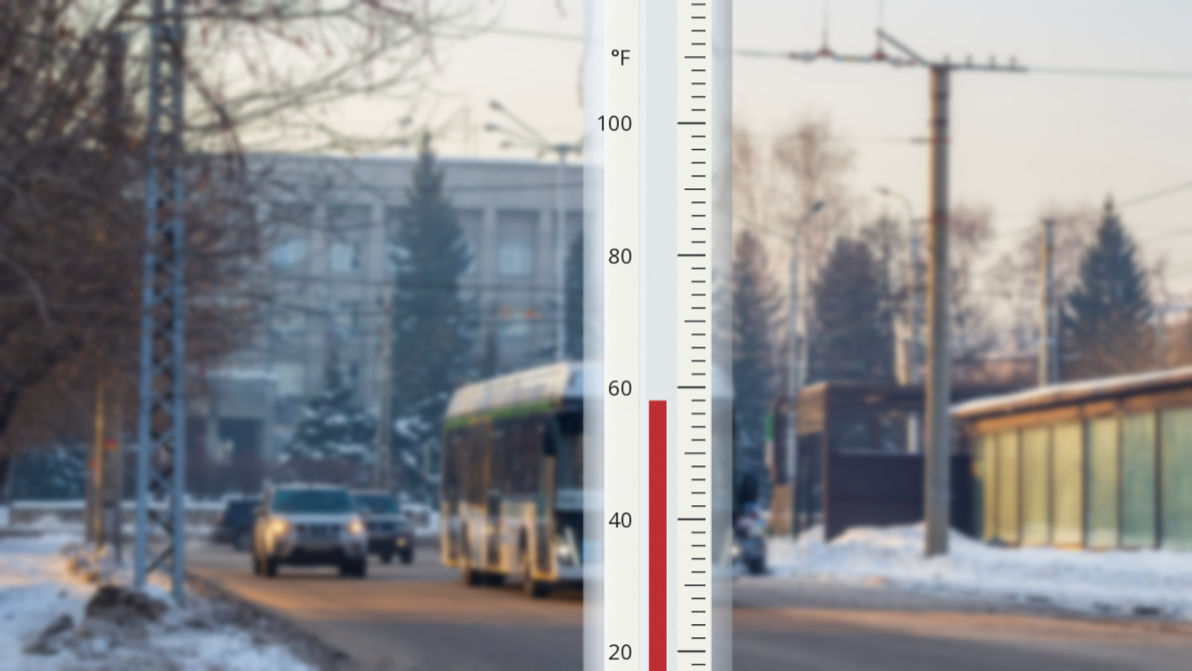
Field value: 58 (°F)
